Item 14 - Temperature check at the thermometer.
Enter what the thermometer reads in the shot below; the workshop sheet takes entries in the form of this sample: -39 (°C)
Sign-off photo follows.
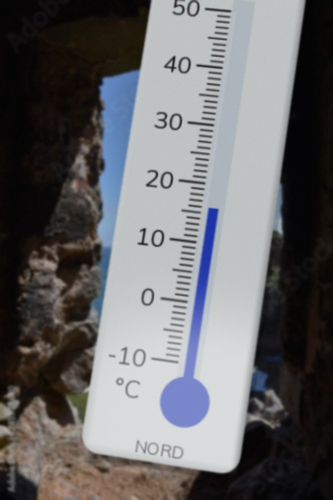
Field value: 16 (°C)
